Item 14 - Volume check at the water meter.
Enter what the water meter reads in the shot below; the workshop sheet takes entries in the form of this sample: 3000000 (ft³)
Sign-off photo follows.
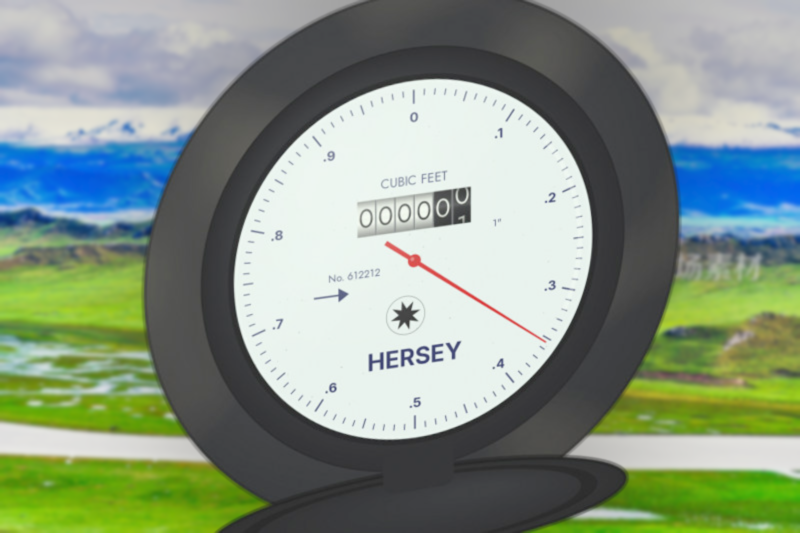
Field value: 0.35 (ft³)
